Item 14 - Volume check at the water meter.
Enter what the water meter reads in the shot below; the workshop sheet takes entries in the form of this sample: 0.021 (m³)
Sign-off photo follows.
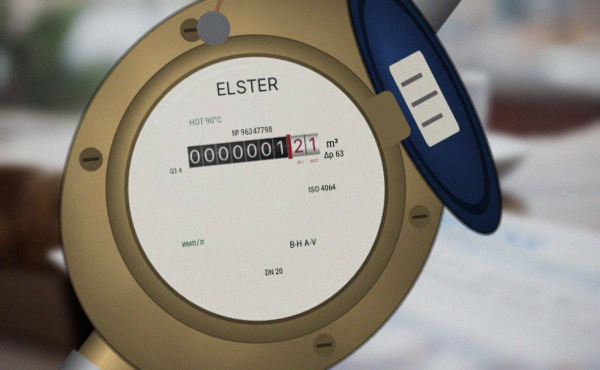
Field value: 1.21 (m³)
